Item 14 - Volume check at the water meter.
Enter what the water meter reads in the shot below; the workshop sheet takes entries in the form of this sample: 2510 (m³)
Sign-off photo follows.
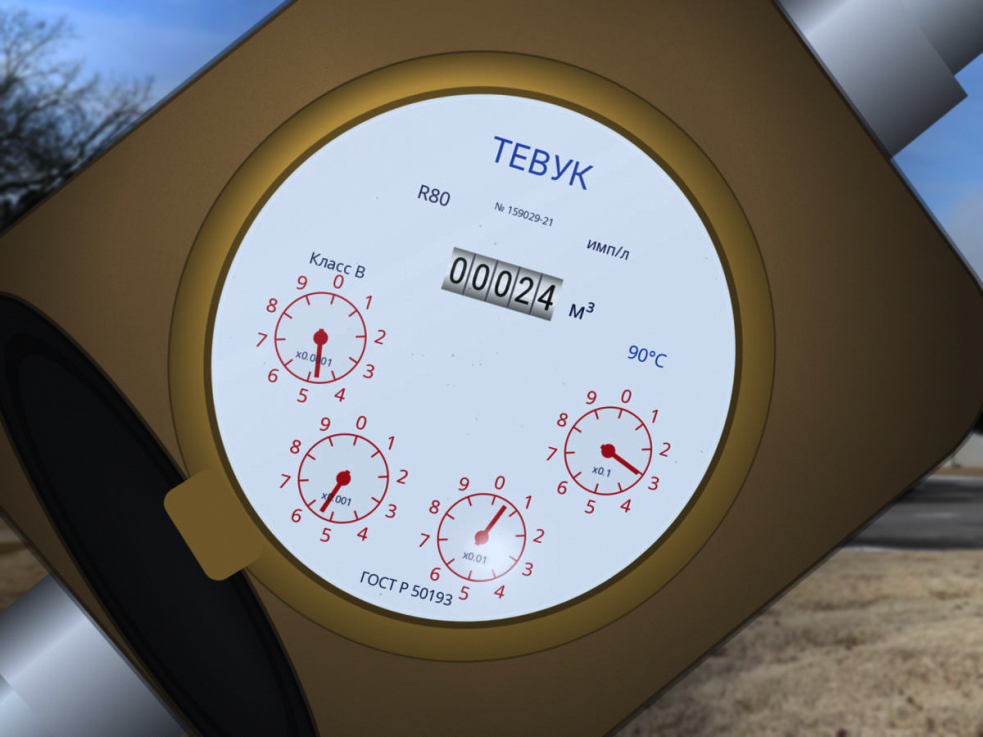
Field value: 24.3054 (m³)
